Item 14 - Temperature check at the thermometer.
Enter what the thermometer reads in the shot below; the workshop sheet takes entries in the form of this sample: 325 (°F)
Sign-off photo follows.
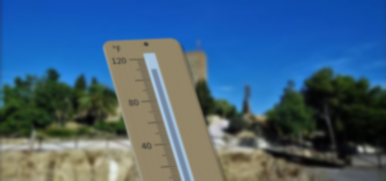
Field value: 110 (°F)
